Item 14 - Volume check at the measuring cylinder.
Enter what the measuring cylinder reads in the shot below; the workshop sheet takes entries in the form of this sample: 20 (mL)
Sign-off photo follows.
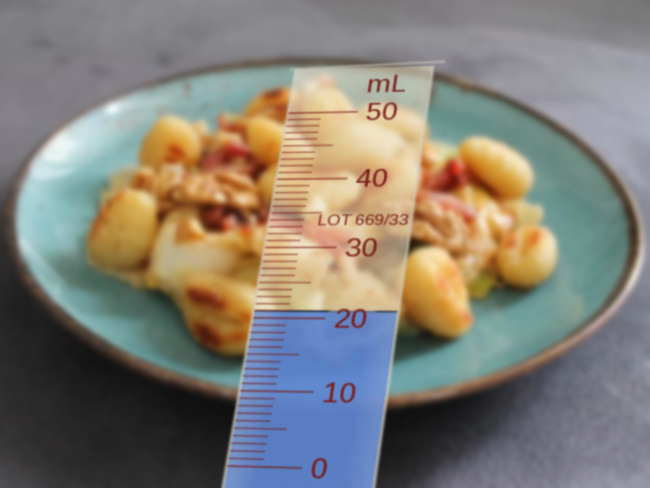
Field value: 21 (mL)
